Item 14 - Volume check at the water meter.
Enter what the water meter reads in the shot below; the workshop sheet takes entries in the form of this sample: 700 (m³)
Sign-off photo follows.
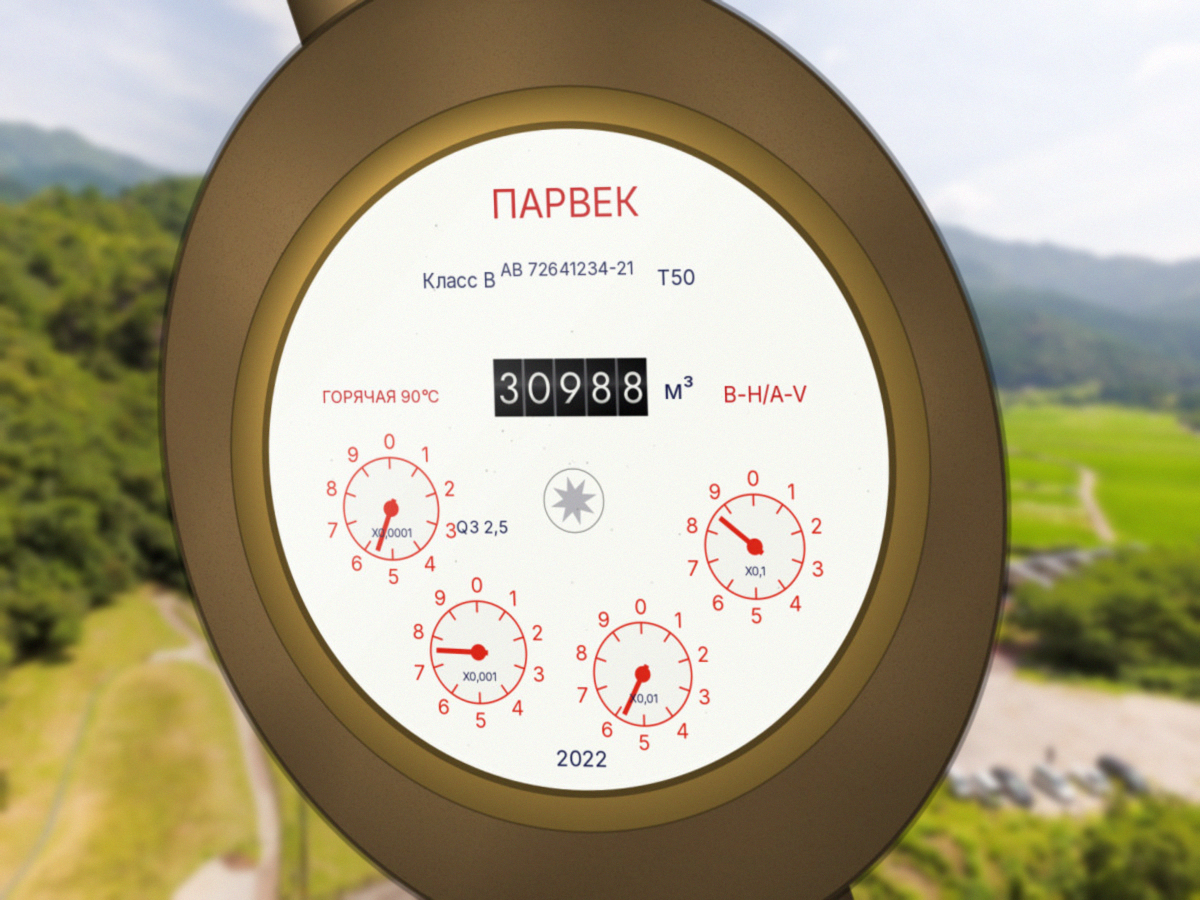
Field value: 30988.8575 (m³)
